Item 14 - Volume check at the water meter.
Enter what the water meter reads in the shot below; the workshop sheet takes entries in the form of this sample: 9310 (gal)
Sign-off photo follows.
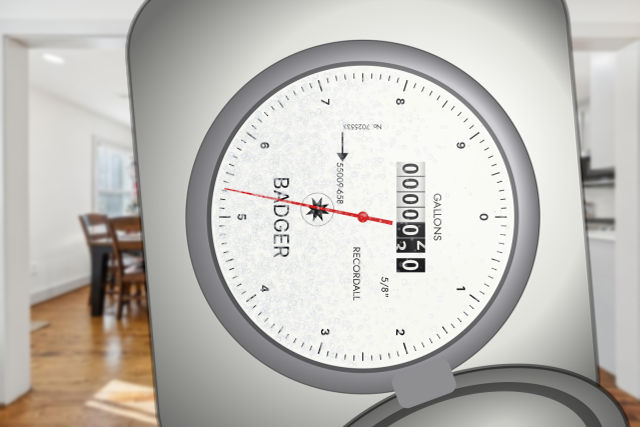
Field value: 25.3 (gal)
